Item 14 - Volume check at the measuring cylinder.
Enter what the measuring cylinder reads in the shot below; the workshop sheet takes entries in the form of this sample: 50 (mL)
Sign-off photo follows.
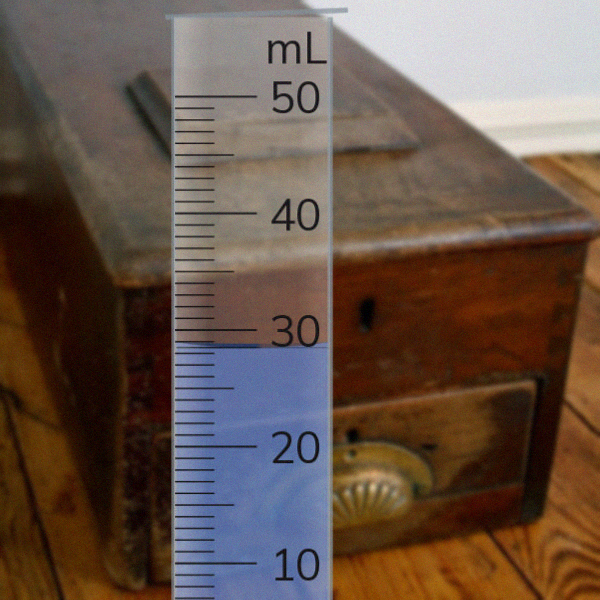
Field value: 28.5 (mL)
